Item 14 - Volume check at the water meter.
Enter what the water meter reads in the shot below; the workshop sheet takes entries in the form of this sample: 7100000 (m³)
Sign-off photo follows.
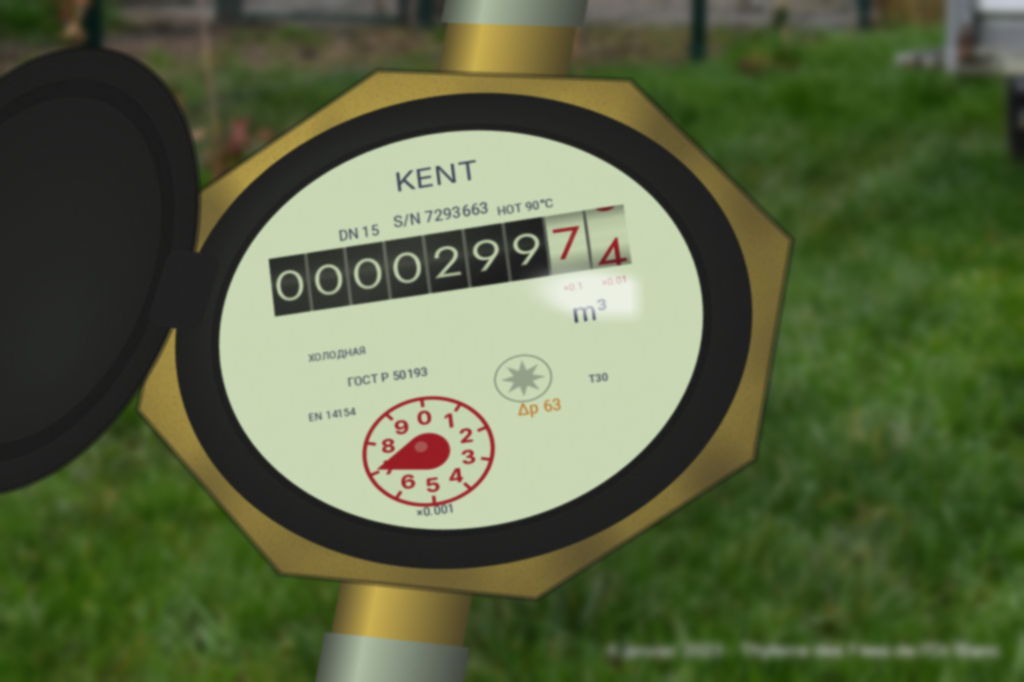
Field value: 299.737 (m³)
